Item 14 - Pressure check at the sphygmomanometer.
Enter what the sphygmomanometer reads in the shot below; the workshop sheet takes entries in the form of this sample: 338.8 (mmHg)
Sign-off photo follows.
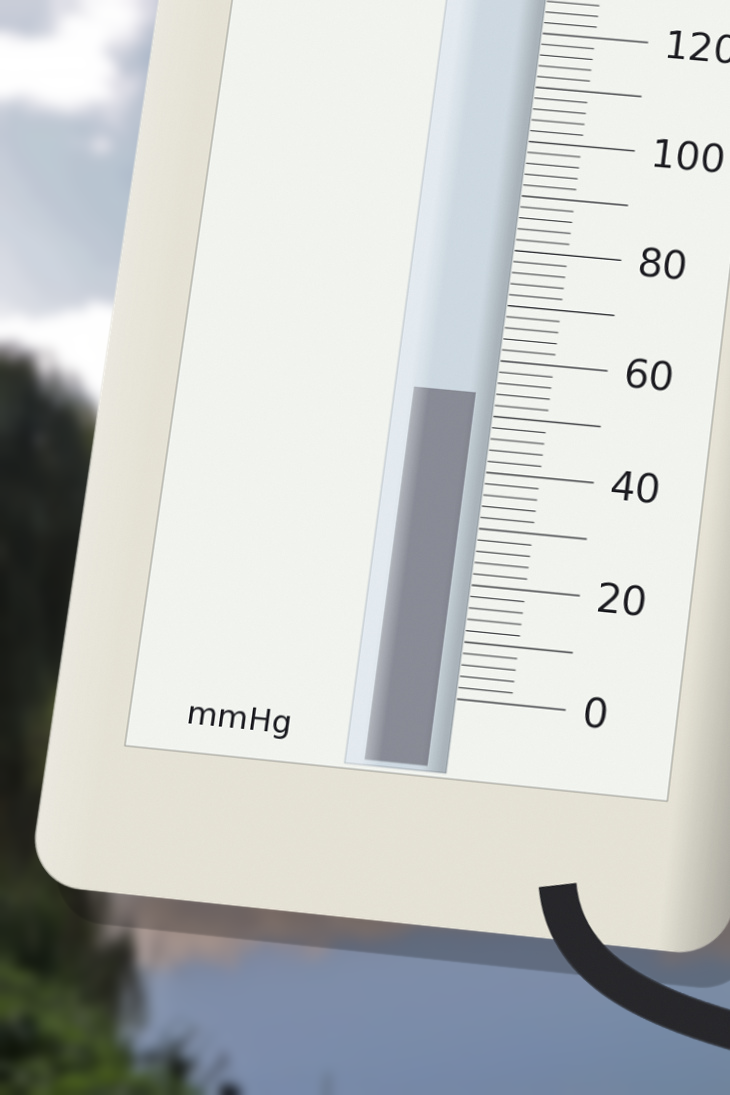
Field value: 54 (mmHg)
